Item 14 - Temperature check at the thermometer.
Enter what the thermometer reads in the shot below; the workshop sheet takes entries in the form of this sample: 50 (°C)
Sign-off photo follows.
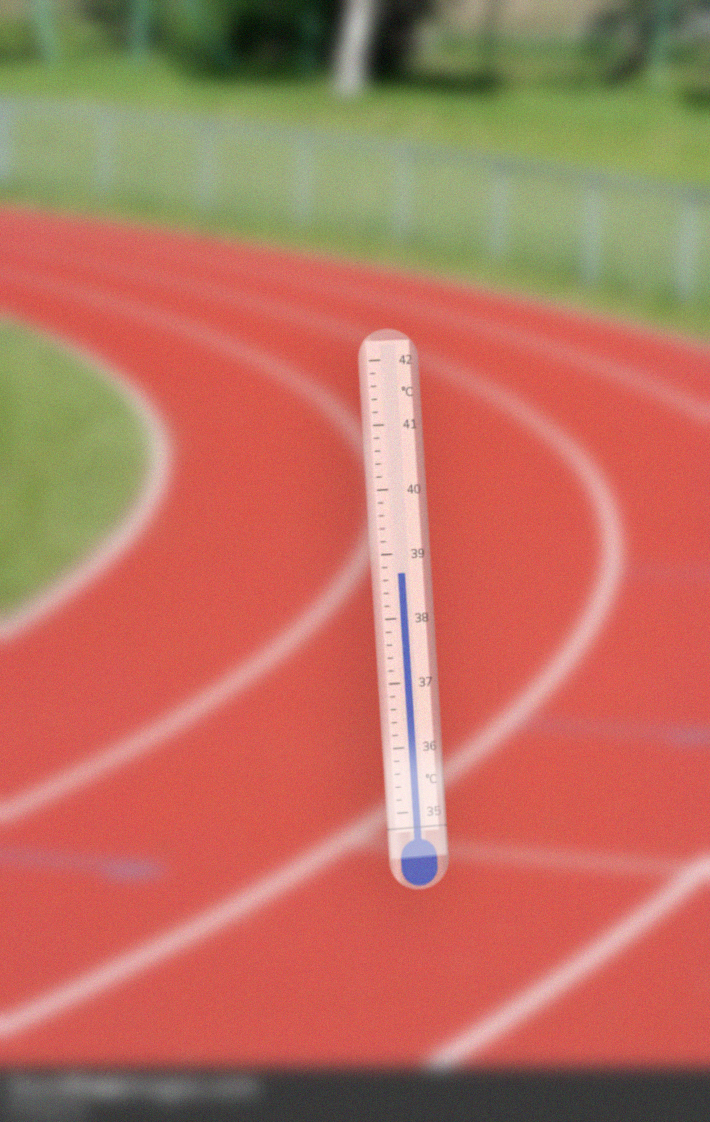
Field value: 38.7 (°C)
